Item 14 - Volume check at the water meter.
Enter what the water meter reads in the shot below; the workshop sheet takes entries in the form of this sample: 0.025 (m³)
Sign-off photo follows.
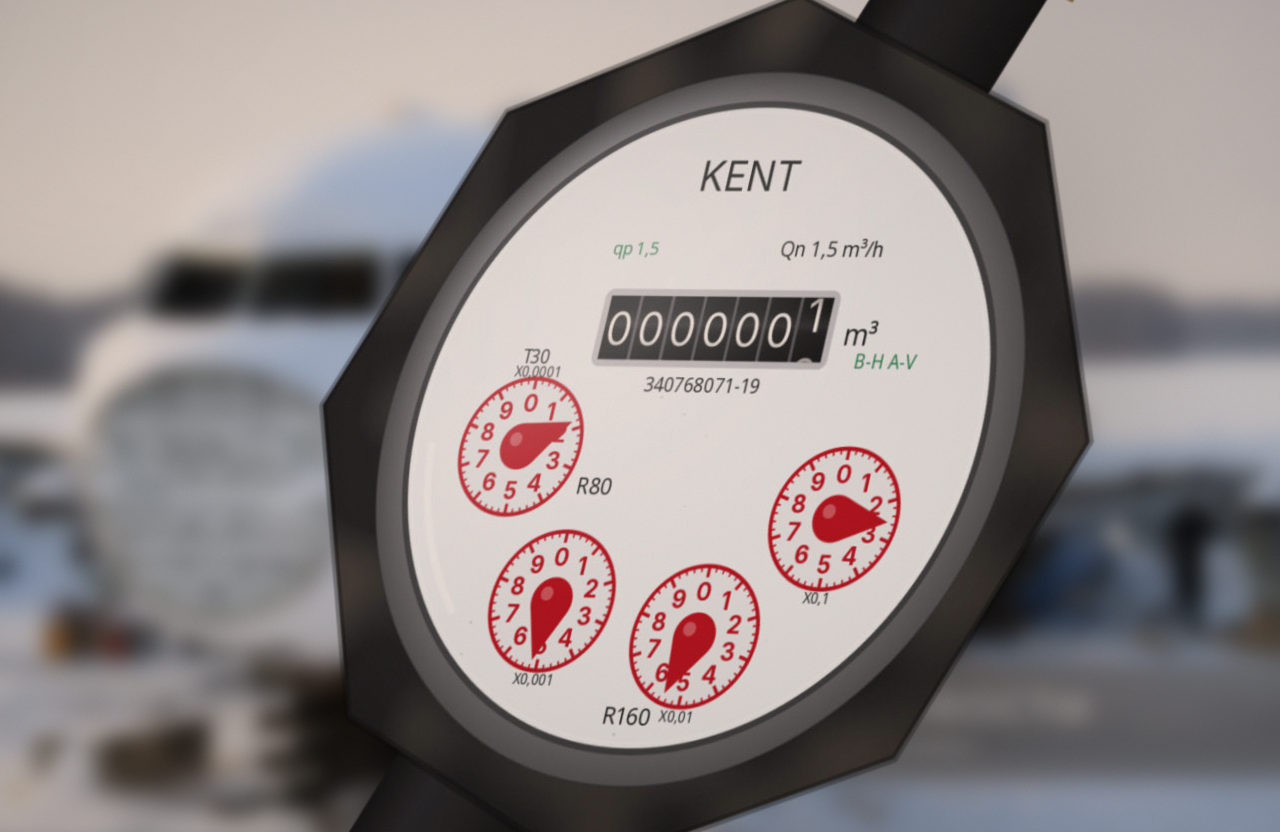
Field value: 1.2551 (m³)
